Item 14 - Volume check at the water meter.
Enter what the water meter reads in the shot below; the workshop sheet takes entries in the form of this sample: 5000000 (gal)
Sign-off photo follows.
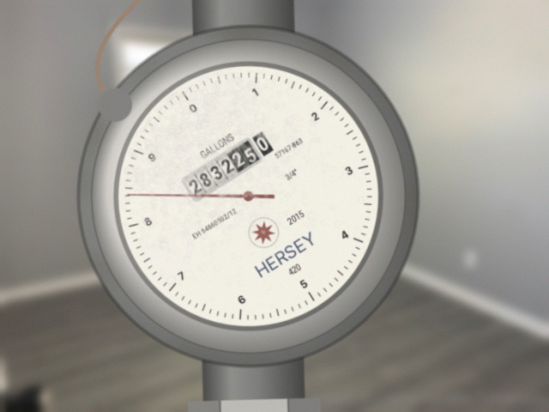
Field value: 2832248.4 (gal)
